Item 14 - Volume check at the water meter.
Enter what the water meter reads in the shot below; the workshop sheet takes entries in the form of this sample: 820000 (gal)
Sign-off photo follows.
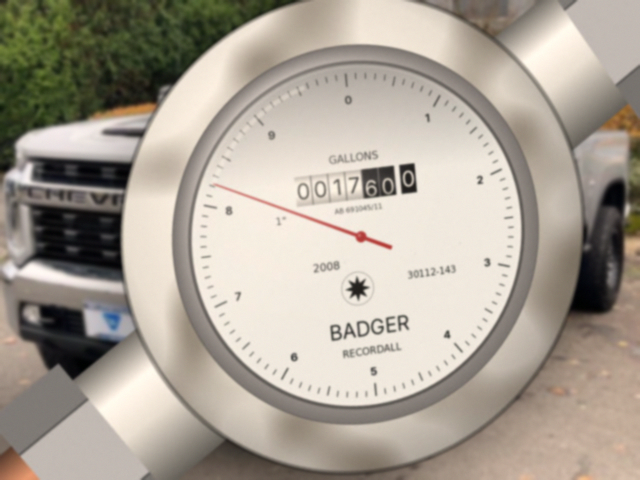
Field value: 17598.2 (gal)
